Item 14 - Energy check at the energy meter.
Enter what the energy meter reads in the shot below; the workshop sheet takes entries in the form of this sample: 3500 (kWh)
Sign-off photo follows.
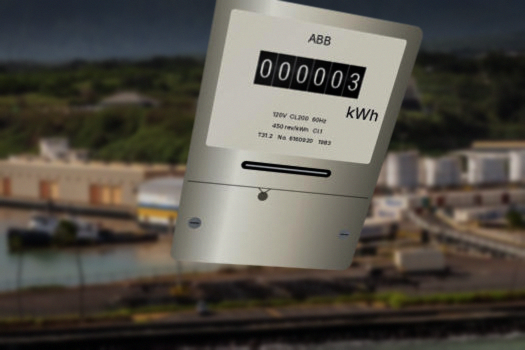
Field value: 3 (kWh)
